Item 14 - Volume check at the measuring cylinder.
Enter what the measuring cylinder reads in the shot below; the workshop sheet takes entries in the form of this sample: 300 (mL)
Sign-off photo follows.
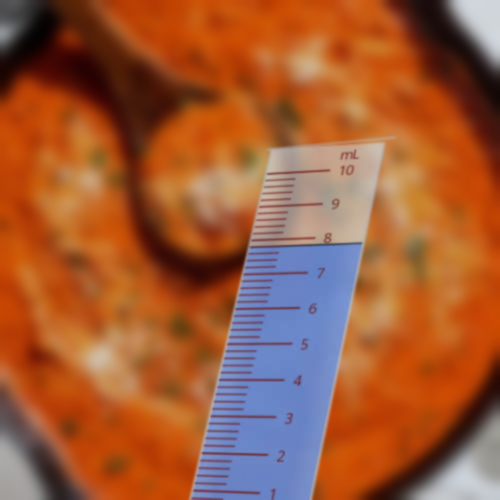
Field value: 7.8 (mL)
